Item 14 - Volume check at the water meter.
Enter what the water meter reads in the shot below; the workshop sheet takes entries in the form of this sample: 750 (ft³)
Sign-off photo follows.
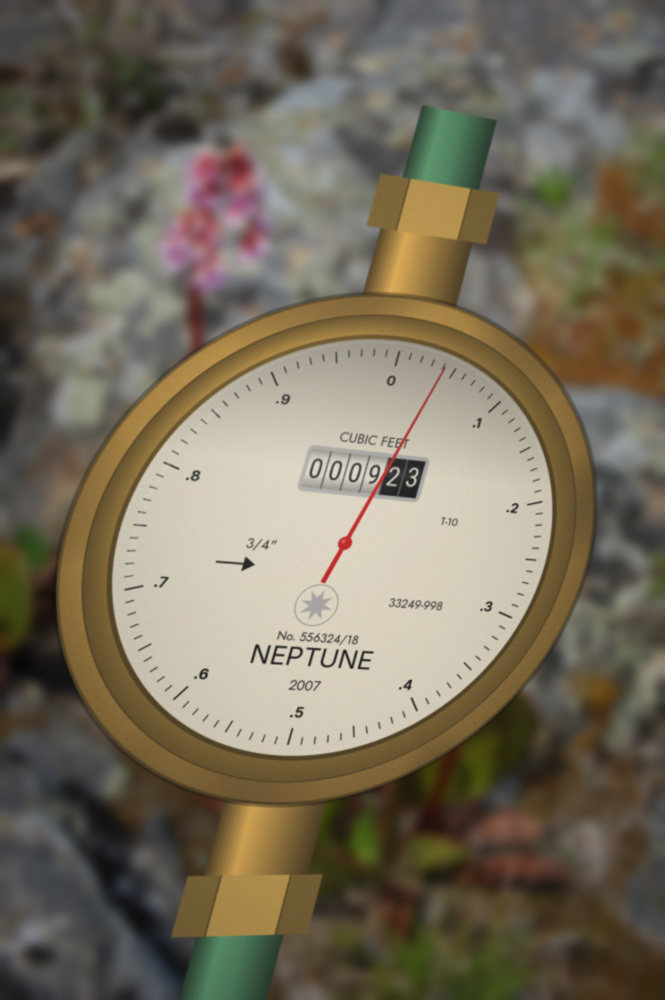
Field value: 923.04 (ft³)
